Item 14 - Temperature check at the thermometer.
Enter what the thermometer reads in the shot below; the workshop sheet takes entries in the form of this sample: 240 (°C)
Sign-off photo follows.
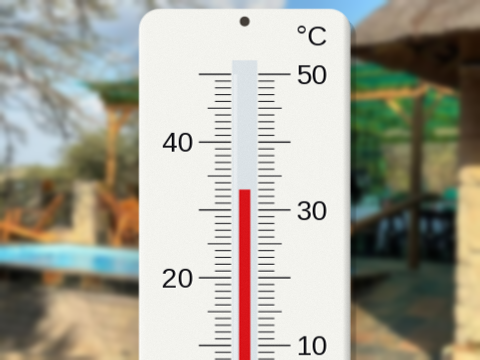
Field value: 33 (°C)
